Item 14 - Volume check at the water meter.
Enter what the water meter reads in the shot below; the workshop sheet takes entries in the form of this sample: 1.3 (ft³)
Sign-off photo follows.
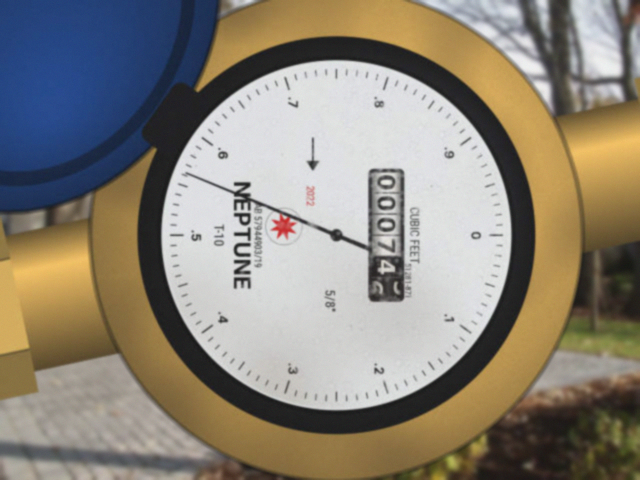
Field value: 745.56 (ft³)
